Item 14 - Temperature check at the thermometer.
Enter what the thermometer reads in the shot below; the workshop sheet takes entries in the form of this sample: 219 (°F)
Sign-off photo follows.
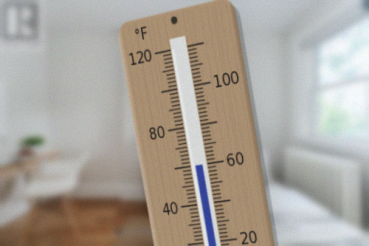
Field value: 60 (°F)
